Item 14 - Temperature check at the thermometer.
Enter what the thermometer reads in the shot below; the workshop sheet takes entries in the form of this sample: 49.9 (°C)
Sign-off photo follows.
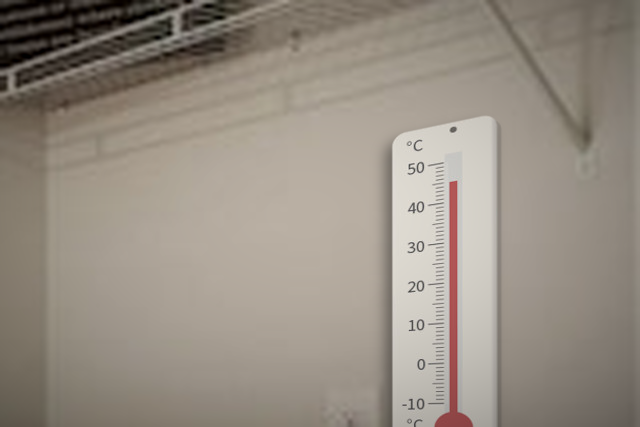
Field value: 45 (°C)
